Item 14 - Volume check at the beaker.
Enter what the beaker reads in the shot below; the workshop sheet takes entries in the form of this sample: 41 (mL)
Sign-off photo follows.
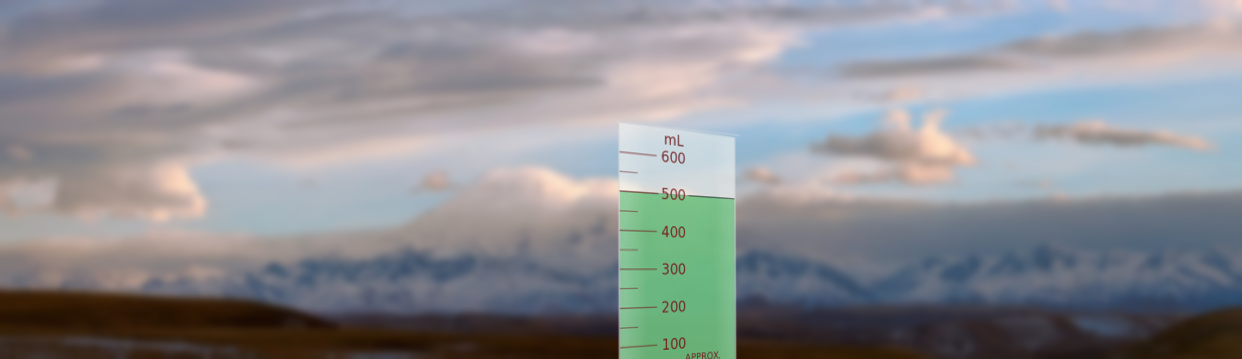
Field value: 500 (mL)
